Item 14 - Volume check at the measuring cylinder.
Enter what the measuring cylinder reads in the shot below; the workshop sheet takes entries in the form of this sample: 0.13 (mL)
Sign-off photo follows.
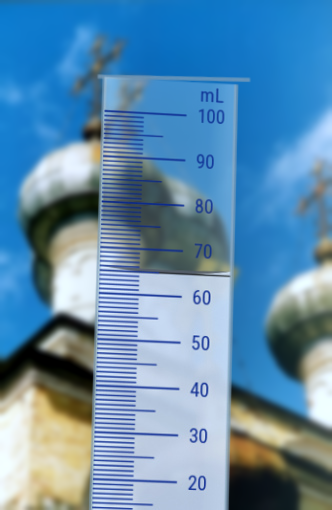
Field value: 65 (mL)
